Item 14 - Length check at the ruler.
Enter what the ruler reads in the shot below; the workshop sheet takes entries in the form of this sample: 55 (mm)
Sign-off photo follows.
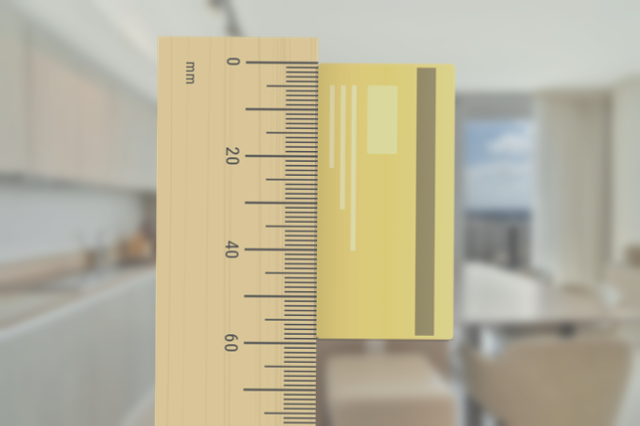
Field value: 59 (mm)
